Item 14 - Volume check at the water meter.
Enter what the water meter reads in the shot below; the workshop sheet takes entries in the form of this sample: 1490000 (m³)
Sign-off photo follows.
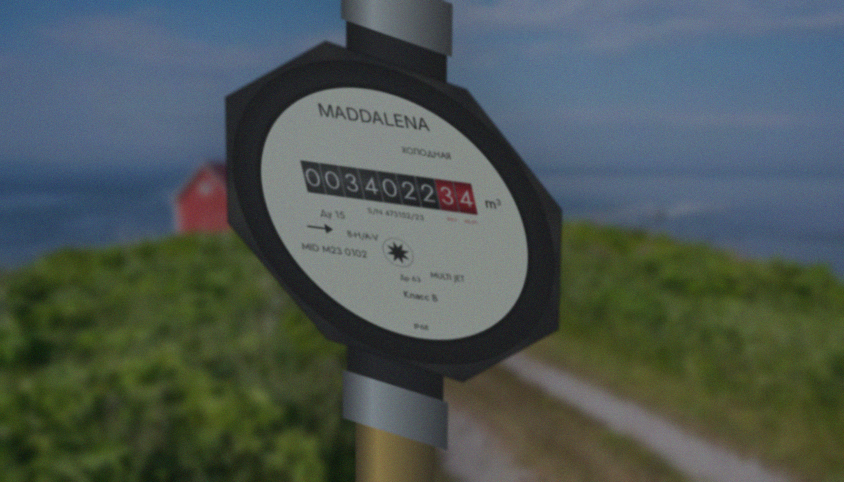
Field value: 34022.34 (m³)
